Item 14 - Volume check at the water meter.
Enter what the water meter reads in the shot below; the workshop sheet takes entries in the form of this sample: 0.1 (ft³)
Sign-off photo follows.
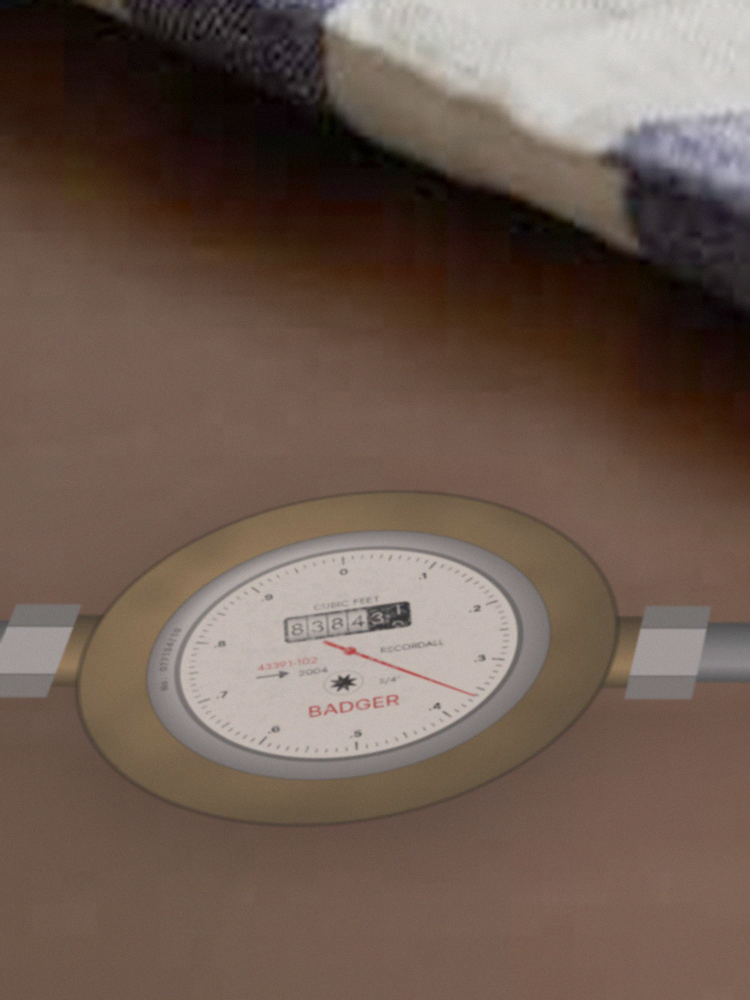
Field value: 838431.36 (ft³)
